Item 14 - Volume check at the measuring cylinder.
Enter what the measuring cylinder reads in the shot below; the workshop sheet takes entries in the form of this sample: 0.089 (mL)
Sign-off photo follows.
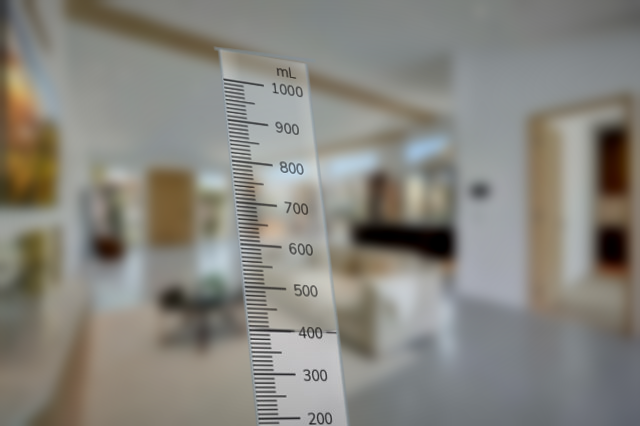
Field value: 400 (mL)
